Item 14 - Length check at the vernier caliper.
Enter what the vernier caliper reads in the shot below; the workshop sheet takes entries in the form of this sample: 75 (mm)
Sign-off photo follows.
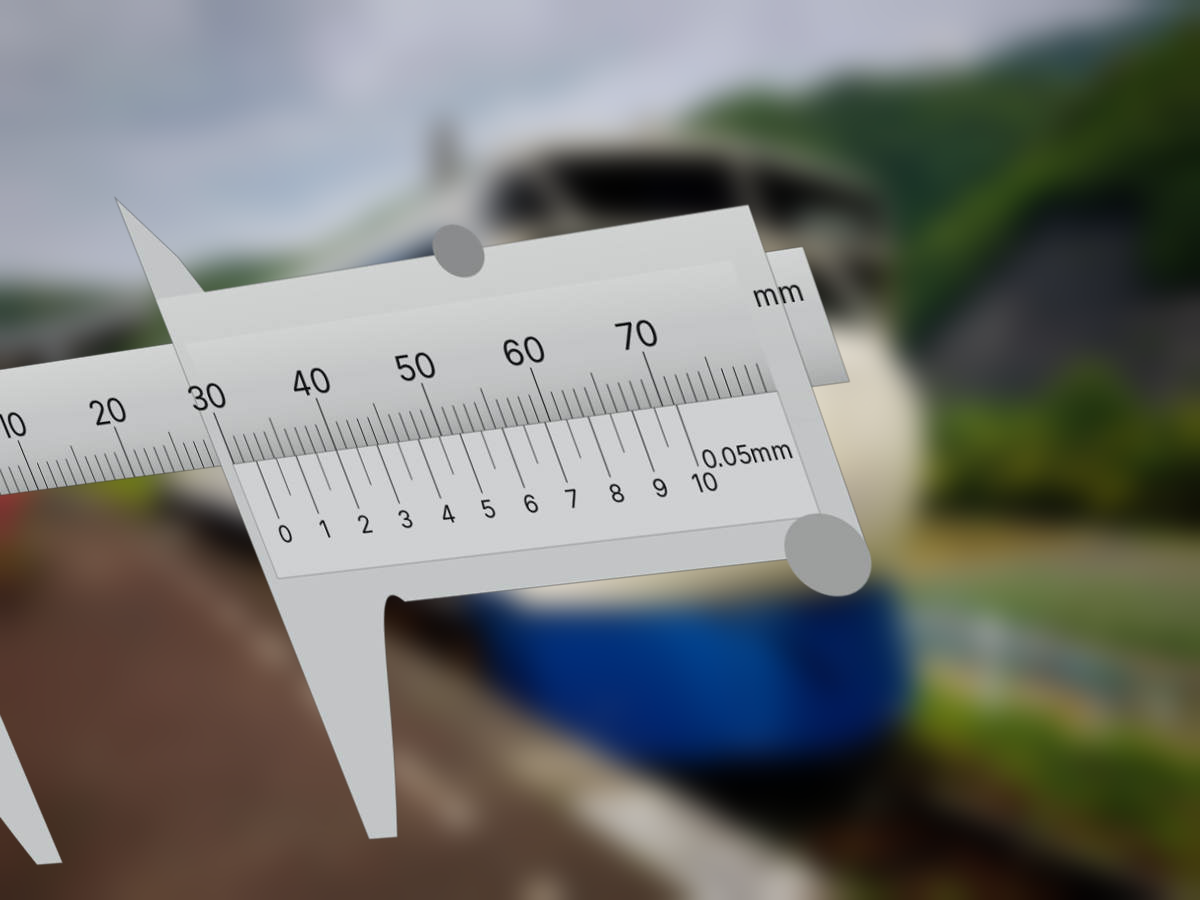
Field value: 32.2 (mm)
